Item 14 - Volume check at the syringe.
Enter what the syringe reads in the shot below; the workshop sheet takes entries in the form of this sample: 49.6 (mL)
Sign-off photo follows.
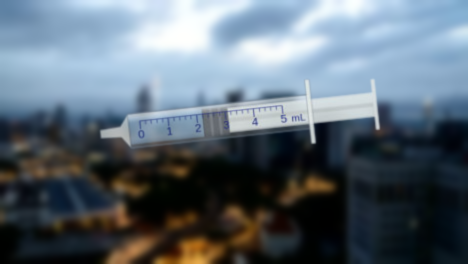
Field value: 2.2 (mL)
